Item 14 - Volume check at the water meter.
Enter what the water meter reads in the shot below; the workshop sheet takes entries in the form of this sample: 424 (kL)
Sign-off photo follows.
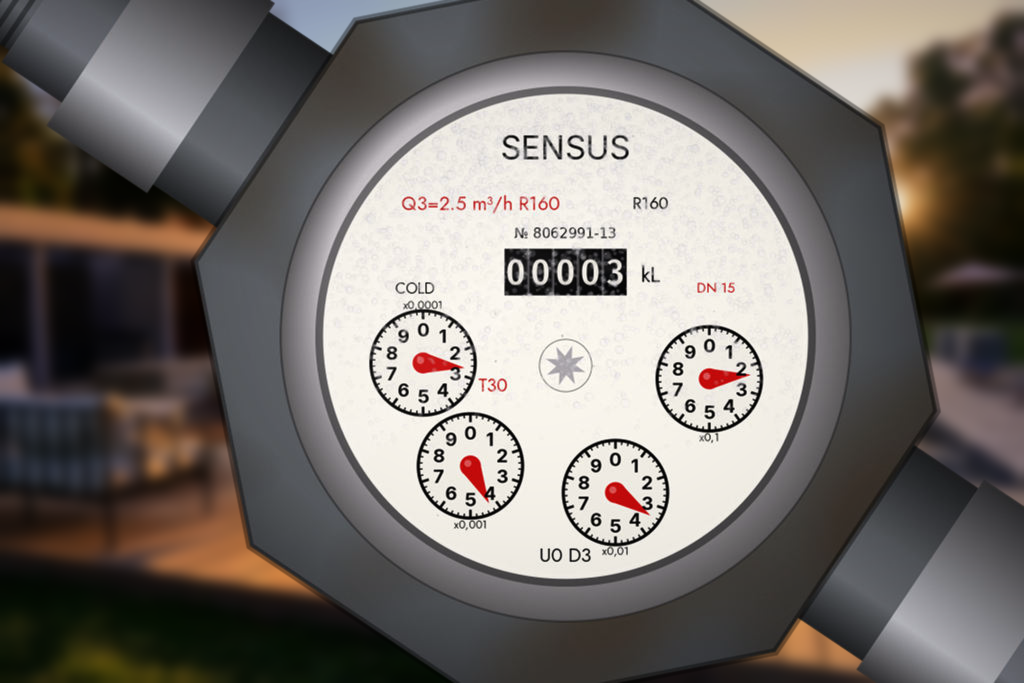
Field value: 3.2342 (kL)
